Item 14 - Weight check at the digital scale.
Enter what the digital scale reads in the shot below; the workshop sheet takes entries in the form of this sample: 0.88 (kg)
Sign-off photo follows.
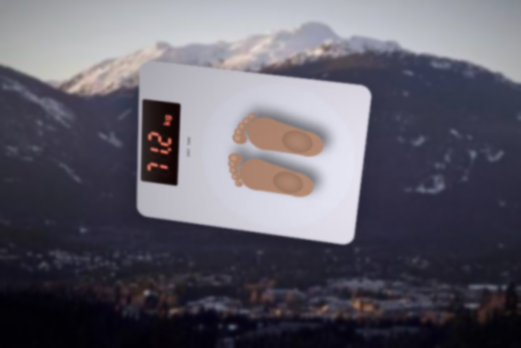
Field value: 71.2 (kg)
